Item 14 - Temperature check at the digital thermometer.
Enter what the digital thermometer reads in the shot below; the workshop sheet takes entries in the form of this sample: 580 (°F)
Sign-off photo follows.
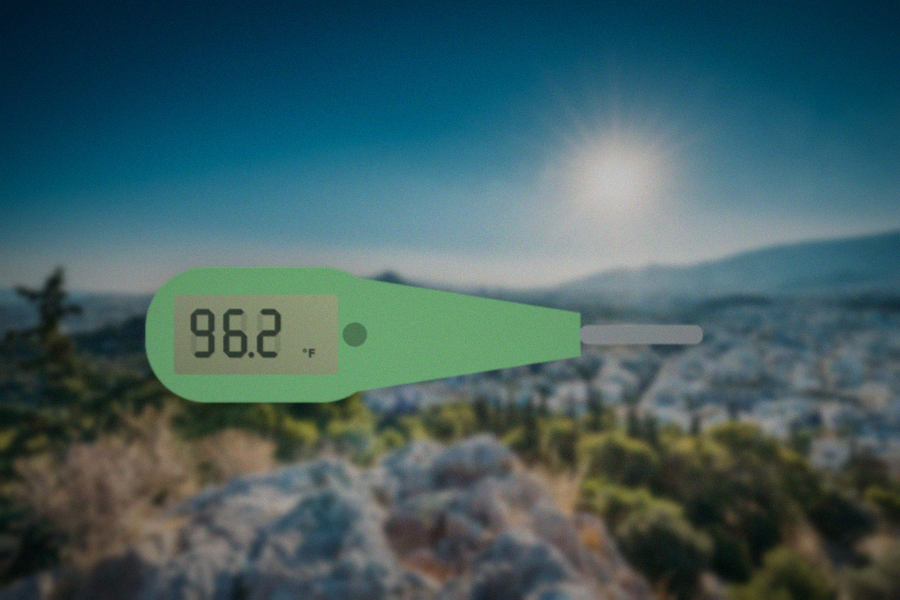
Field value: 96.2 (°F)
